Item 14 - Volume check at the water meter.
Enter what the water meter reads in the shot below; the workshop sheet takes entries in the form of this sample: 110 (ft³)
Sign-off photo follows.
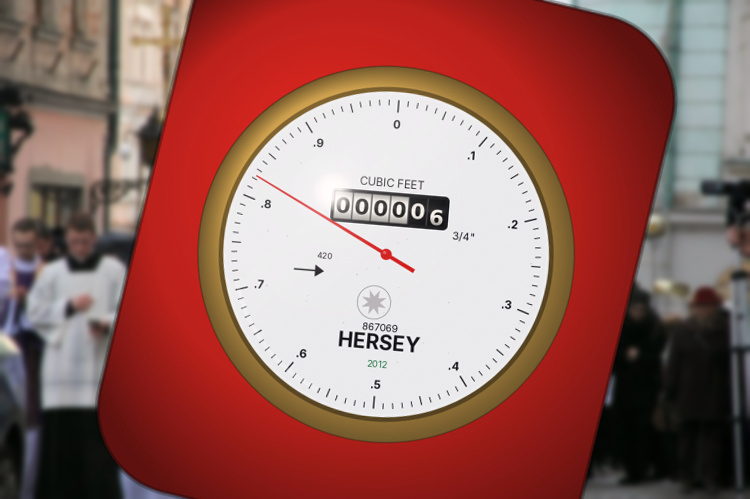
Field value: 5.82 (ft³)
